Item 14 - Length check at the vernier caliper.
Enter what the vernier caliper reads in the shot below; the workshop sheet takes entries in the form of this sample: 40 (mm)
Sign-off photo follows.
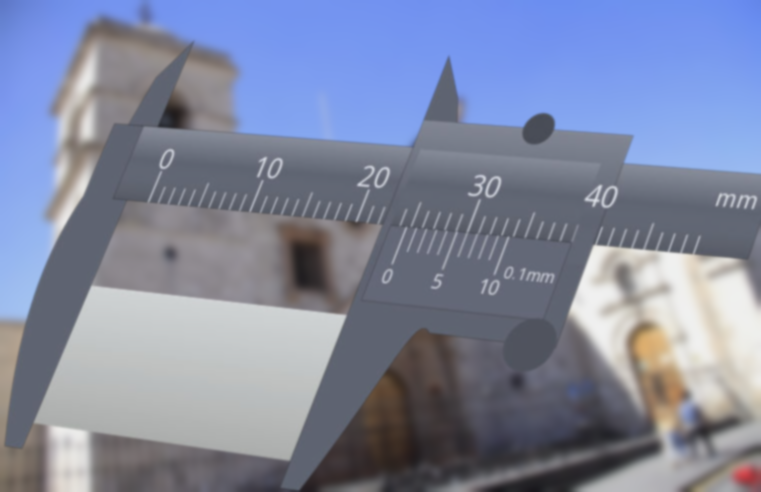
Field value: 24.6 (mm)
